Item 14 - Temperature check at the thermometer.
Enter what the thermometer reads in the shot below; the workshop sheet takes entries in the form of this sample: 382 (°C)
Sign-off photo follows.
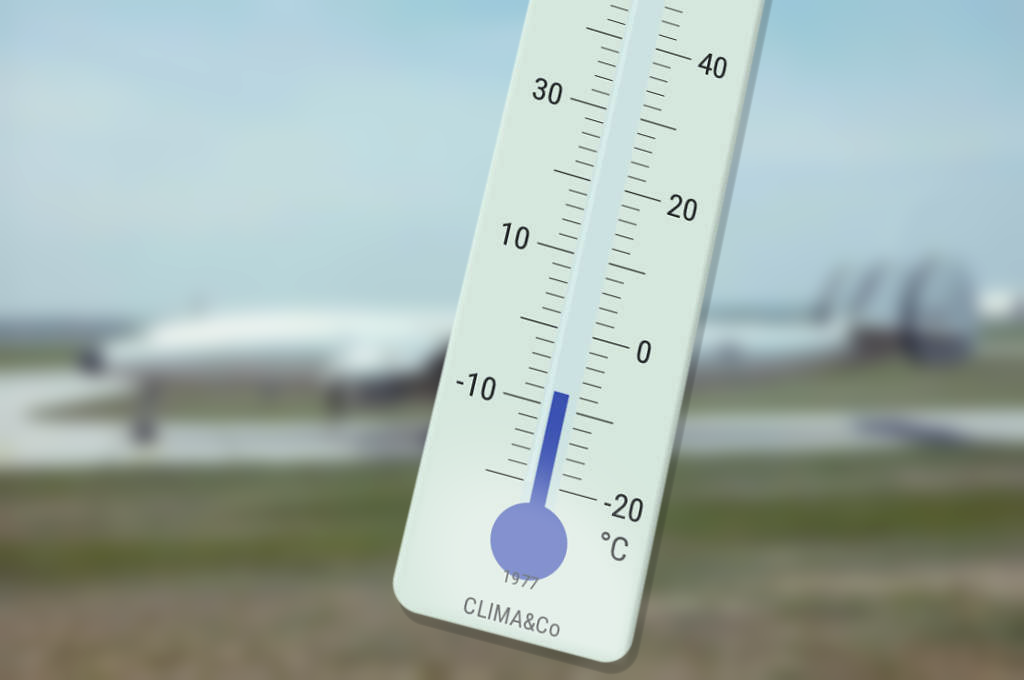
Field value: -8 (°C)
